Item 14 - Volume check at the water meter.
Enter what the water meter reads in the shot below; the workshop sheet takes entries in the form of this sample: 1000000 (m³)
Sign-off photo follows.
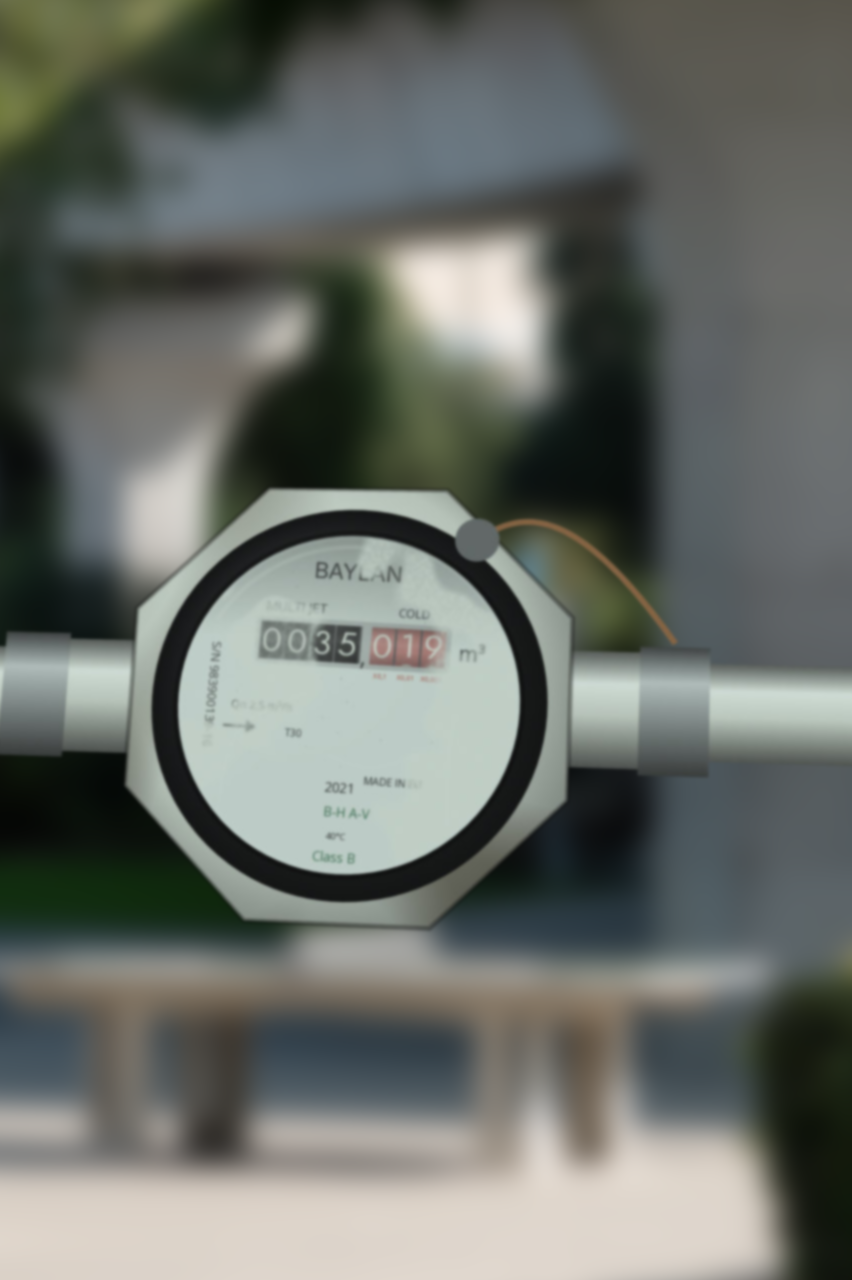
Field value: 35.019 (m³)
